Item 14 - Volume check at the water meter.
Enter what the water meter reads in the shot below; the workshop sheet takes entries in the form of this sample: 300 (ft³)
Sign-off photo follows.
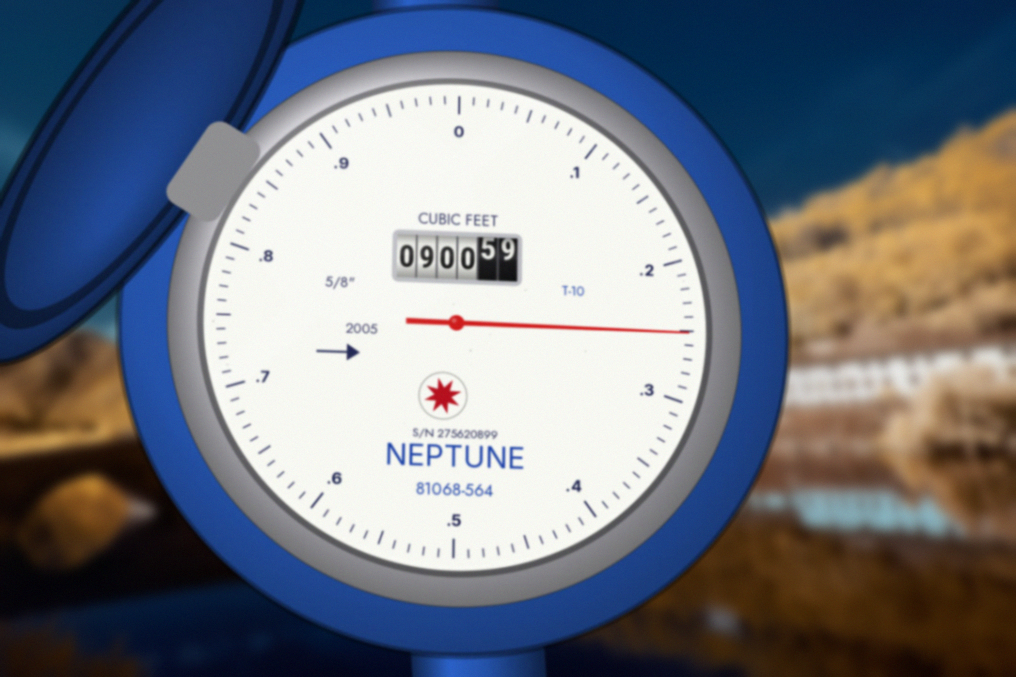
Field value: 90059.25 (ft³)
